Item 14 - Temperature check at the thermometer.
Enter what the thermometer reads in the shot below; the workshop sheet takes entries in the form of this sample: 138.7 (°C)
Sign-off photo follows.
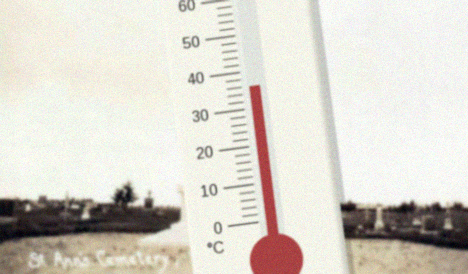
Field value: 36 (°C)
